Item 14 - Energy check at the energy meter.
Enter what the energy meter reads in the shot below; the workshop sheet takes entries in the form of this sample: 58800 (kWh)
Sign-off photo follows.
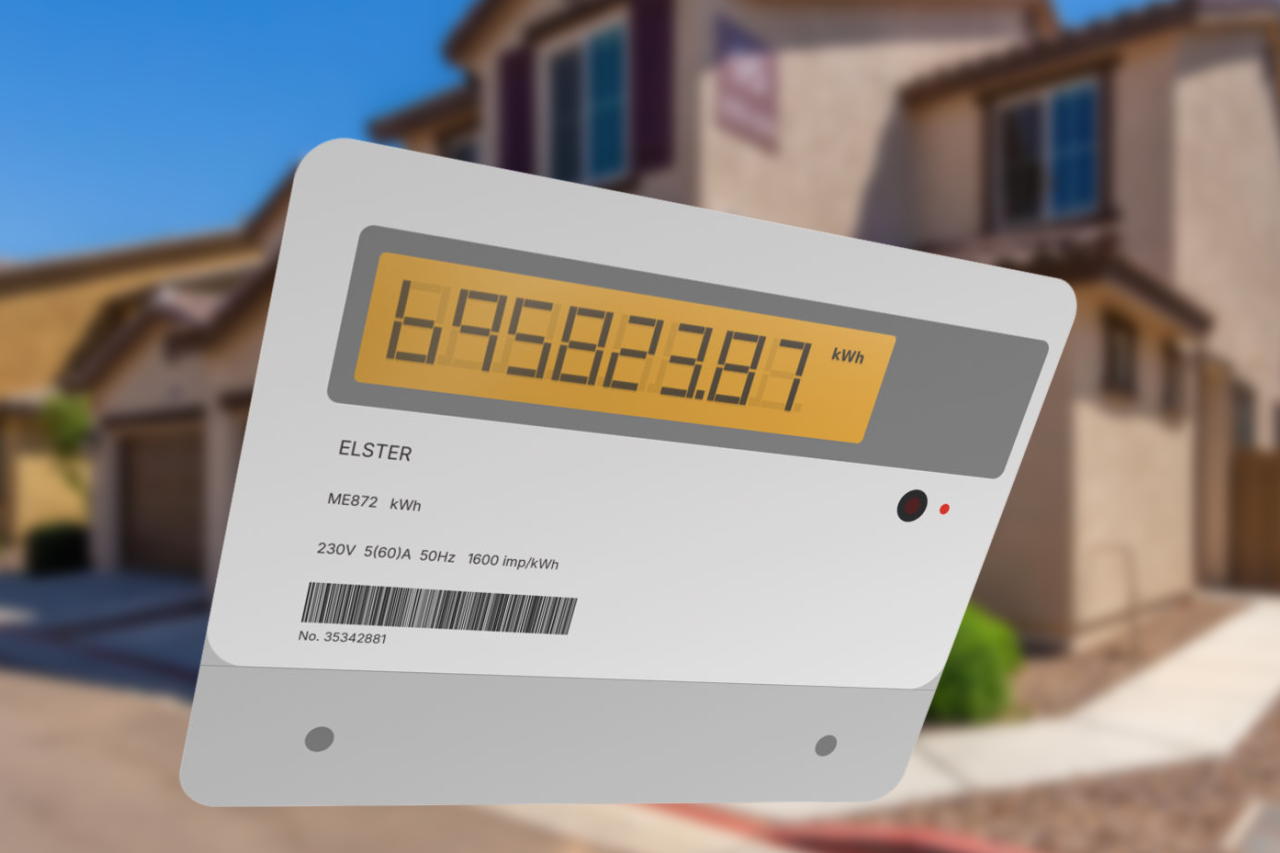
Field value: 695823.87 (kWh)
